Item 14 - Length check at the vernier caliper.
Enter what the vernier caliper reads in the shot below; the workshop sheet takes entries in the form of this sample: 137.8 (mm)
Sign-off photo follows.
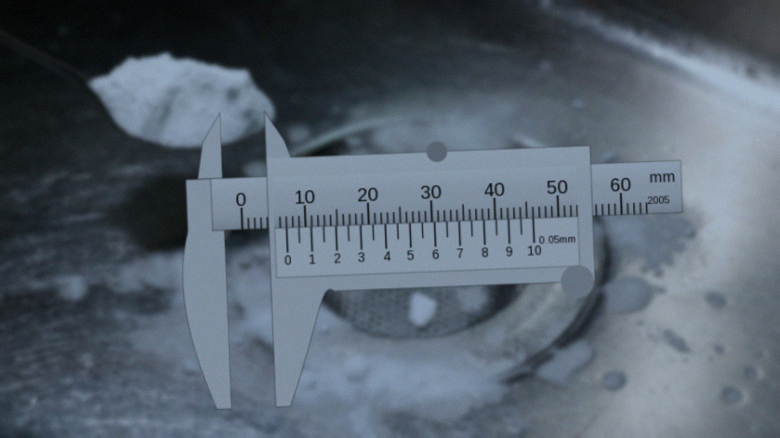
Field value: 7.0 (mm)
